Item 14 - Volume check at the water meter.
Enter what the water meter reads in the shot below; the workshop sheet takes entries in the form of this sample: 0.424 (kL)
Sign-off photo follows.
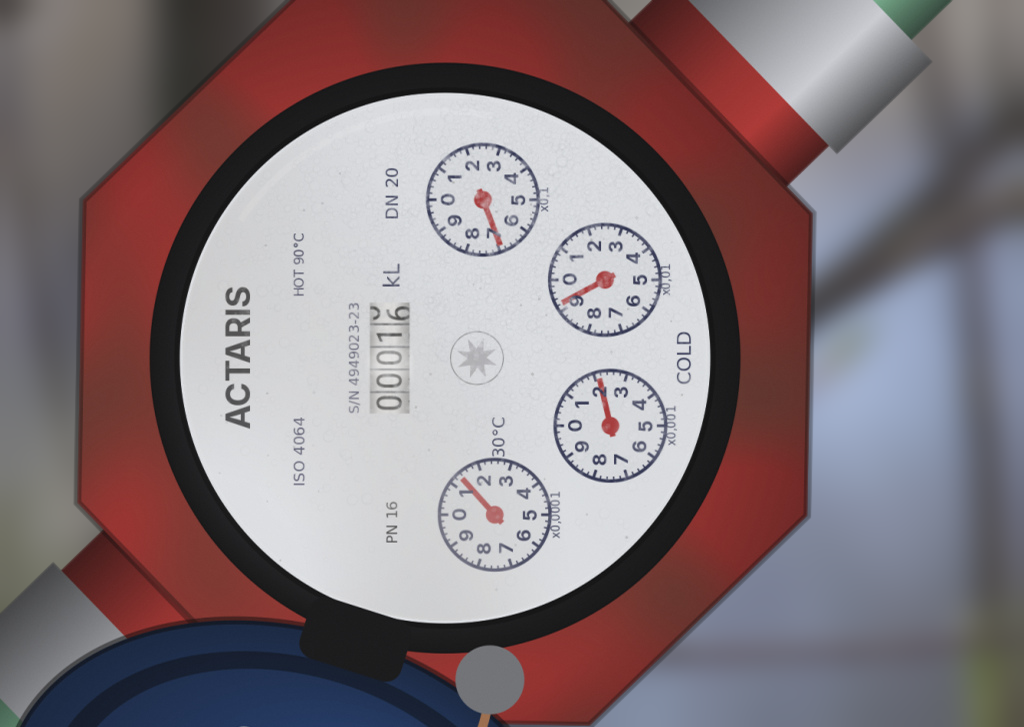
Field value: 15.6921 (kL)
